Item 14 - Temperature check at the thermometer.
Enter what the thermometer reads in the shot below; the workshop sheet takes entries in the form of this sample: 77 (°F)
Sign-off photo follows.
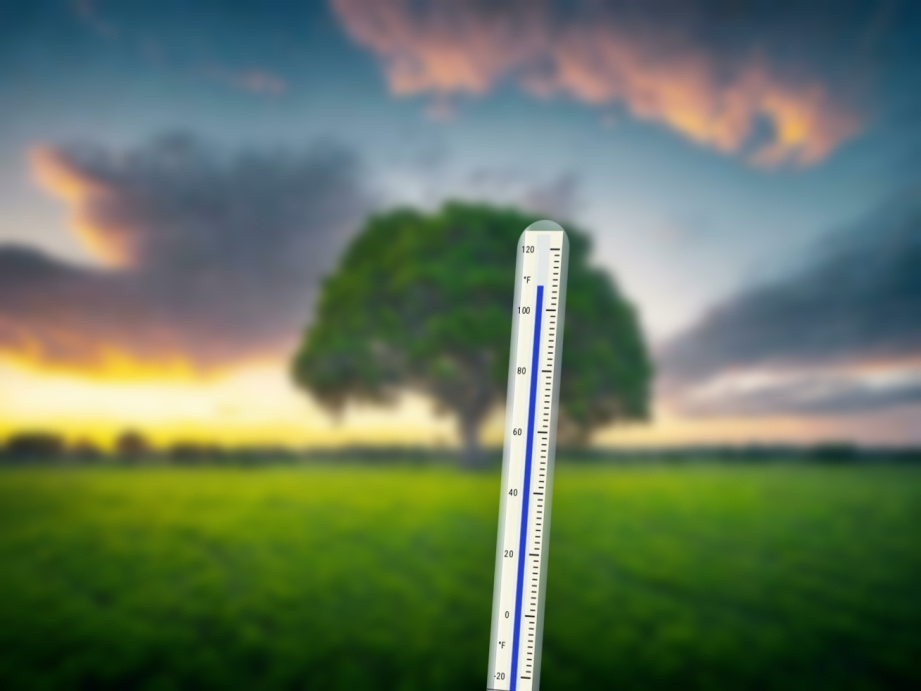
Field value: 108 (°F)
